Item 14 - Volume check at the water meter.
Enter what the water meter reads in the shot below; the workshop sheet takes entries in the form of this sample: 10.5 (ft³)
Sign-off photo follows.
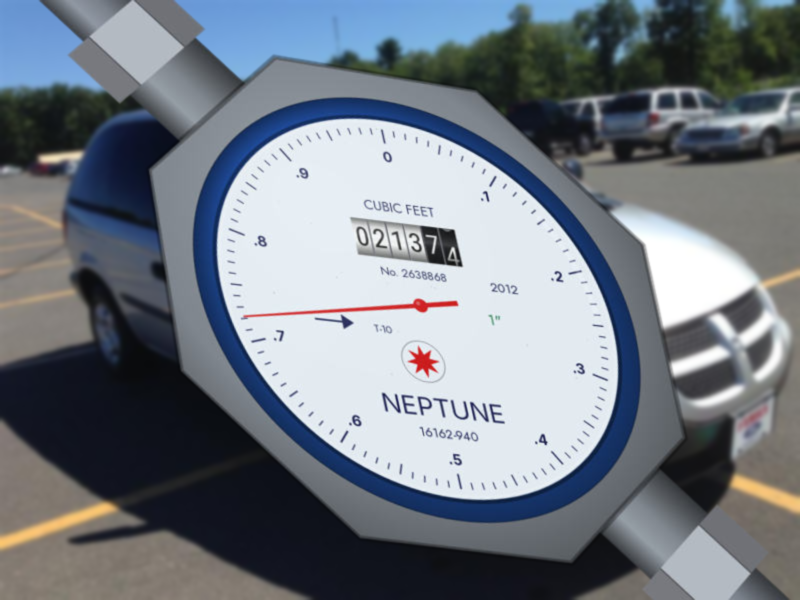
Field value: 21373.72 (ft³)
